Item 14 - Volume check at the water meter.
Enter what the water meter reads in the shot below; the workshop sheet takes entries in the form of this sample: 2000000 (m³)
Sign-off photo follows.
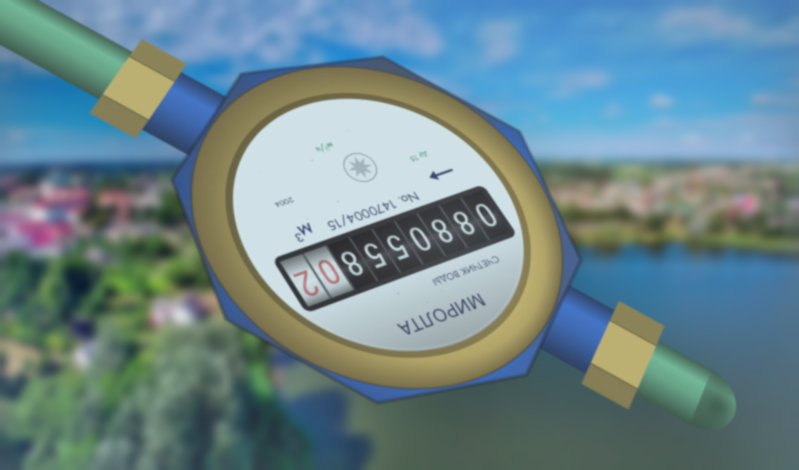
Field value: 880558.02 (m³)
